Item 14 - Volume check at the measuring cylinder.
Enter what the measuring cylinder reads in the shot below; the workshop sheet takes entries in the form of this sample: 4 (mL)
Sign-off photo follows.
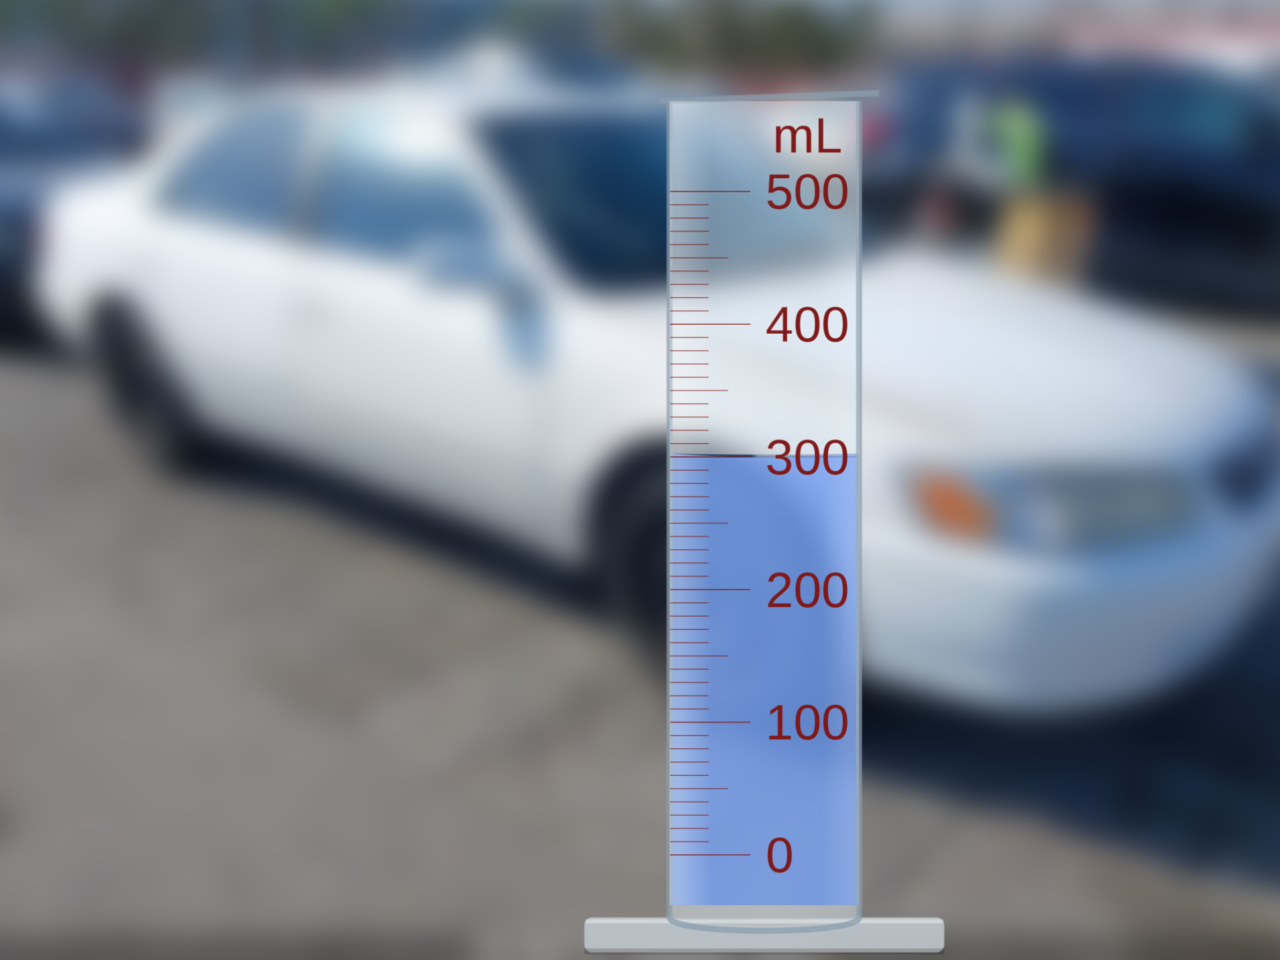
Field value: 300 (mL)
